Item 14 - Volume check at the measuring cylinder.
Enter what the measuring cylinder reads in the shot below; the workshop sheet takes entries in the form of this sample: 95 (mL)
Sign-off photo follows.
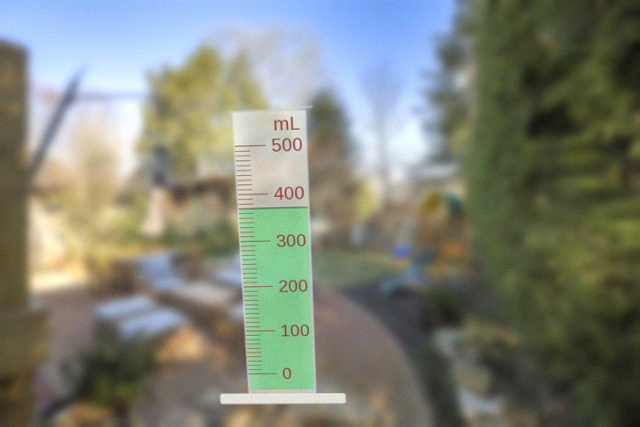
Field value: 370 (mL)
